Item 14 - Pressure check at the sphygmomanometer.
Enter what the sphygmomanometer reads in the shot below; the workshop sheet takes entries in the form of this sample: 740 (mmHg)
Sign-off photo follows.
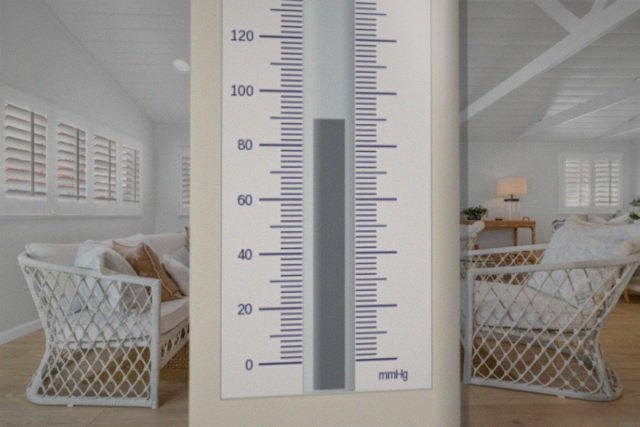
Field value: 90 (mmHg)
